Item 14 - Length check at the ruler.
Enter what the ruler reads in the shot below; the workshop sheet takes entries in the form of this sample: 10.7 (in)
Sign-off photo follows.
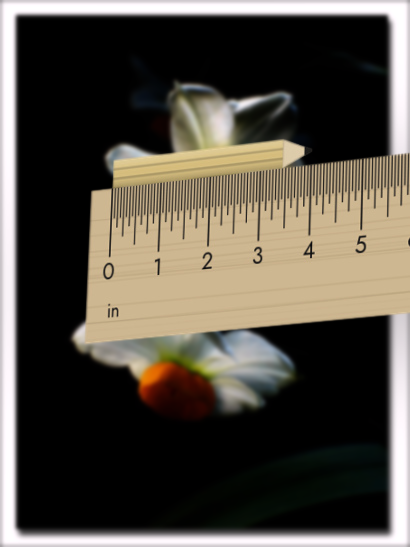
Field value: 4 (in)
